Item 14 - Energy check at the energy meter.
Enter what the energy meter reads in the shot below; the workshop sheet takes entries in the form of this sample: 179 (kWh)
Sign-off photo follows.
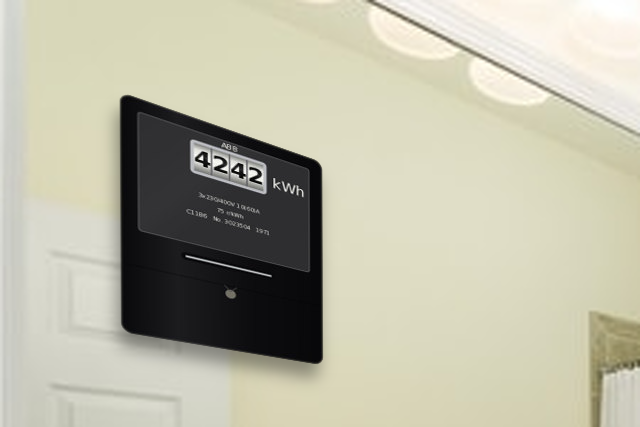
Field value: 4242 (kWh)
